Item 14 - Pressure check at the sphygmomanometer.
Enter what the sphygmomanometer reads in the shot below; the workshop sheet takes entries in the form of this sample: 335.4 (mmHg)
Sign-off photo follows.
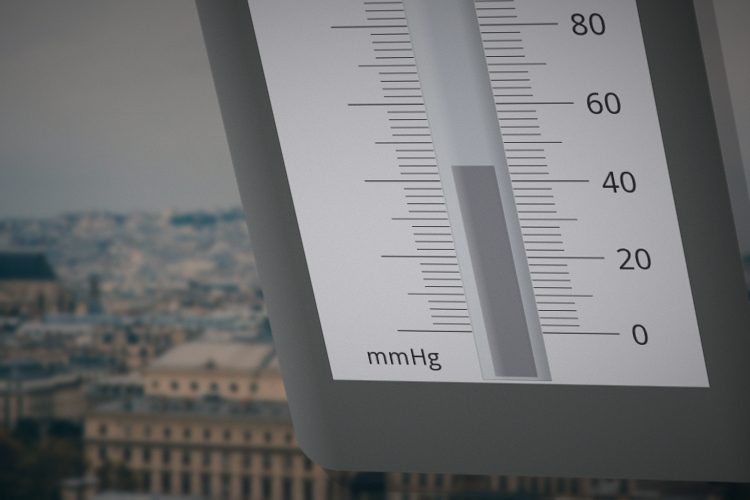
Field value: 44 (mmHg)
